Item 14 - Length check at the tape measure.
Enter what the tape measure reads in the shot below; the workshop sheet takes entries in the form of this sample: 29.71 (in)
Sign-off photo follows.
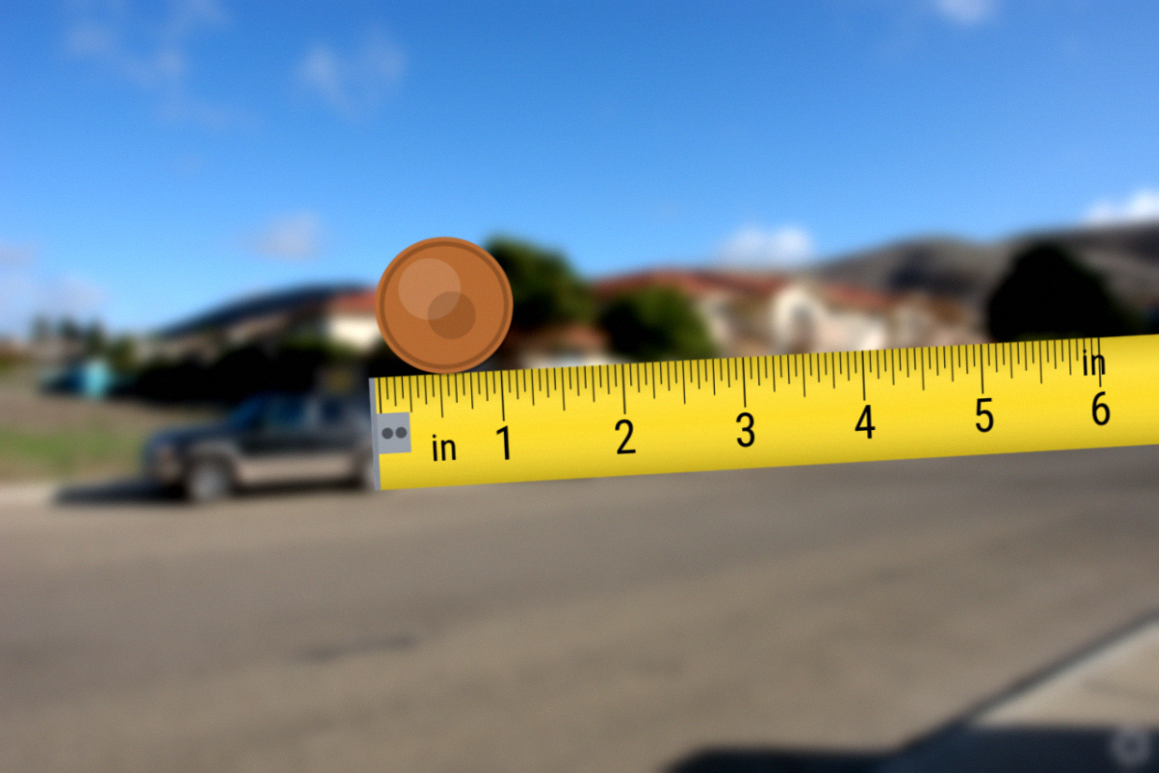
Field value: 1.125 (in)
